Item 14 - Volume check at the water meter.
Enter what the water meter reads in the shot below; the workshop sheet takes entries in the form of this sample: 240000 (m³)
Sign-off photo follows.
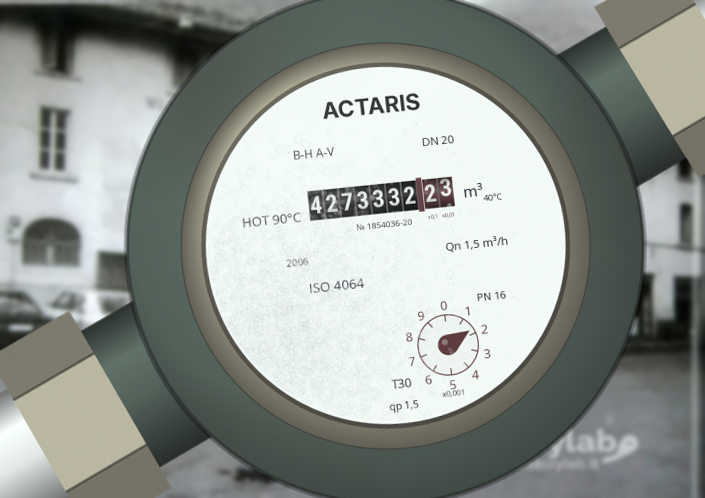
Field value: 4273332.231 (m³)
